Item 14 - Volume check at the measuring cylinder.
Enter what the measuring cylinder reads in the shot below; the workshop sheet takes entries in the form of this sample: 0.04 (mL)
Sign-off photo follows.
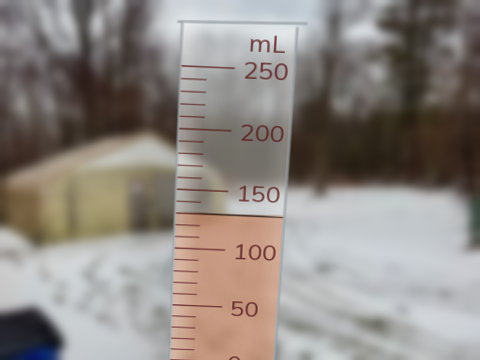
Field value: 130 (mL)
